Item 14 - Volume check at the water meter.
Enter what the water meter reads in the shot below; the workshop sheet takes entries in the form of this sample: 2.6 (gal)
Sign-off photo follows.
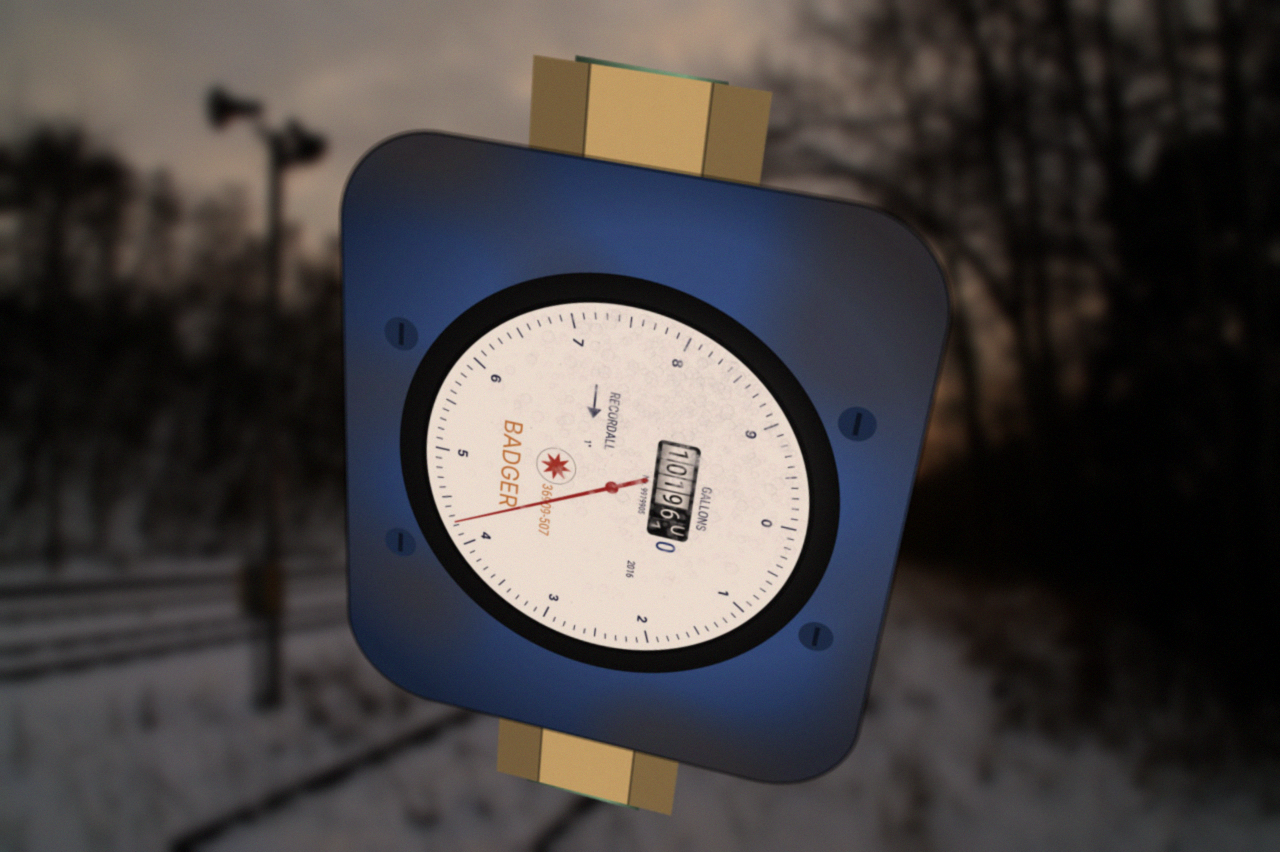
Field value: 1019604.2 (gal)
